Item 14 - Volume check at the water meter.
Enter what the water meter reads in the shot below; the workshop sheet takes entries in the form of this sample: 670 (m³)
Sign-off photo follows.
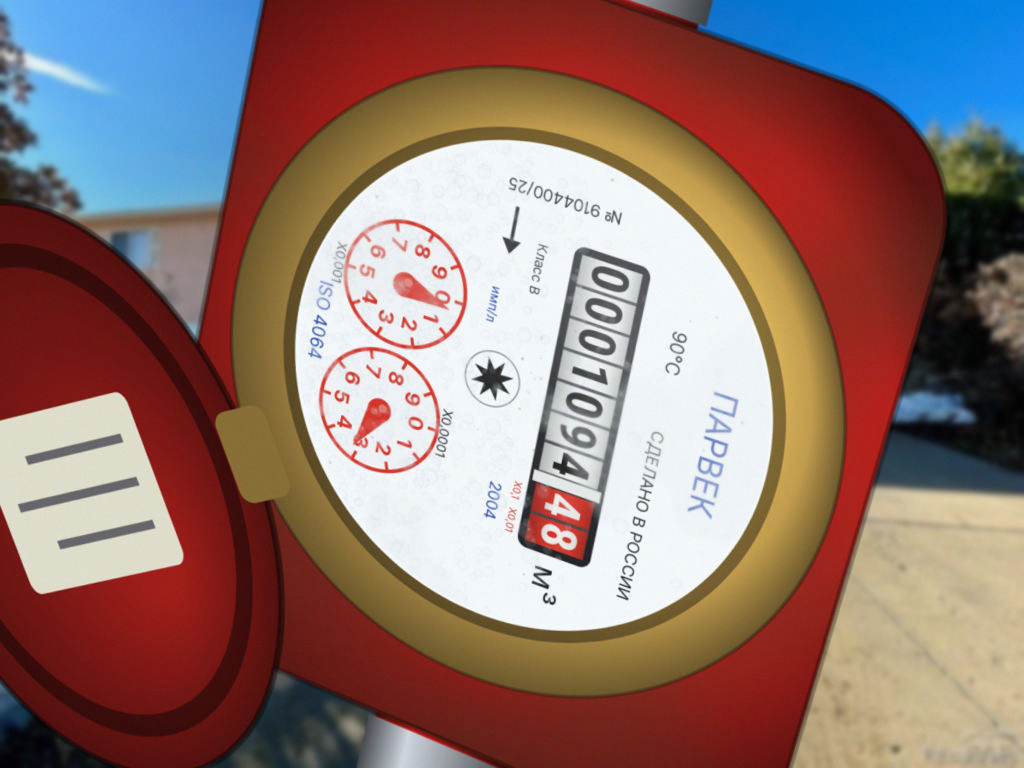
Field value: 1094.4803 (m³)
